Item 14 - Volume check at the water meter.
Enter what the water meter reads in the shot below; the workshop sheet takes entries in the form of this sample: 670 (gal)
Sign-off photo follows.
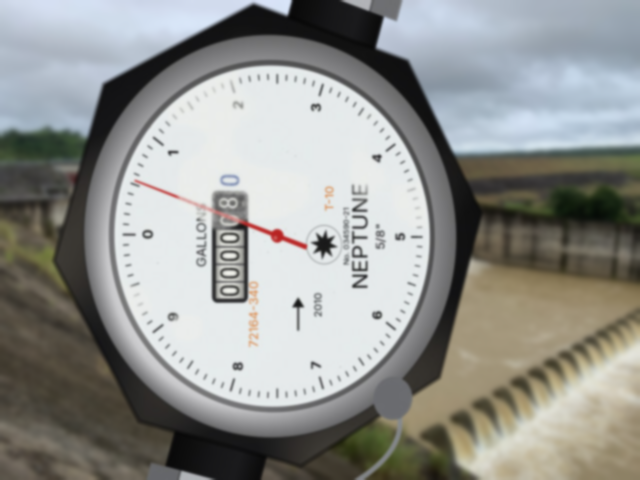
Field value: 80.5 (gal)
